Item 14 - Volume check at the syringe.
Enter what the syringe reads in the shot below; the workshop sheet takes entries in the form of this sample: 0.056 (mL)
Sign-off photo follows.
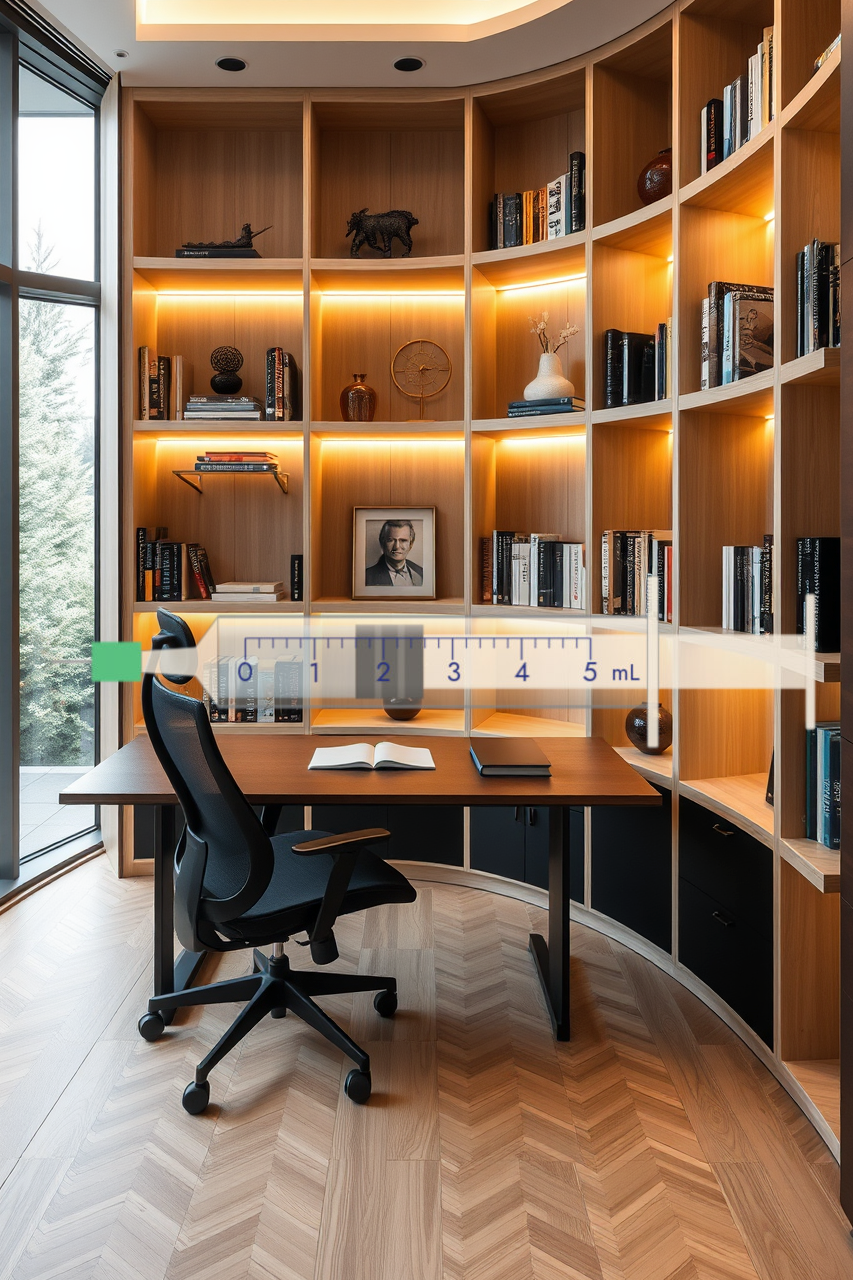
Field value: 1.6 (mL)
